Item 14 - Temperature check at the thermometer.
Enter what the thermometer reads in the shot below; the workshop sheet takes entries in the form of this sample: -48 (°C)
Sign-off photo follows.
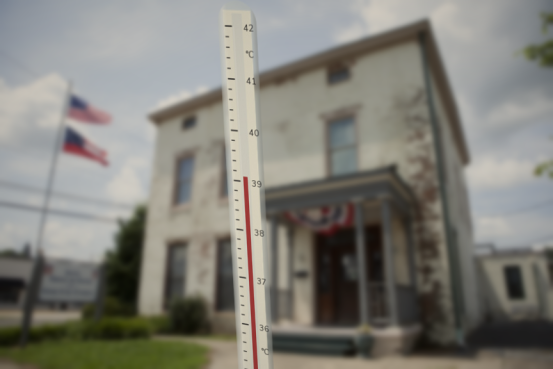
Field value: 39.1 (°C)
